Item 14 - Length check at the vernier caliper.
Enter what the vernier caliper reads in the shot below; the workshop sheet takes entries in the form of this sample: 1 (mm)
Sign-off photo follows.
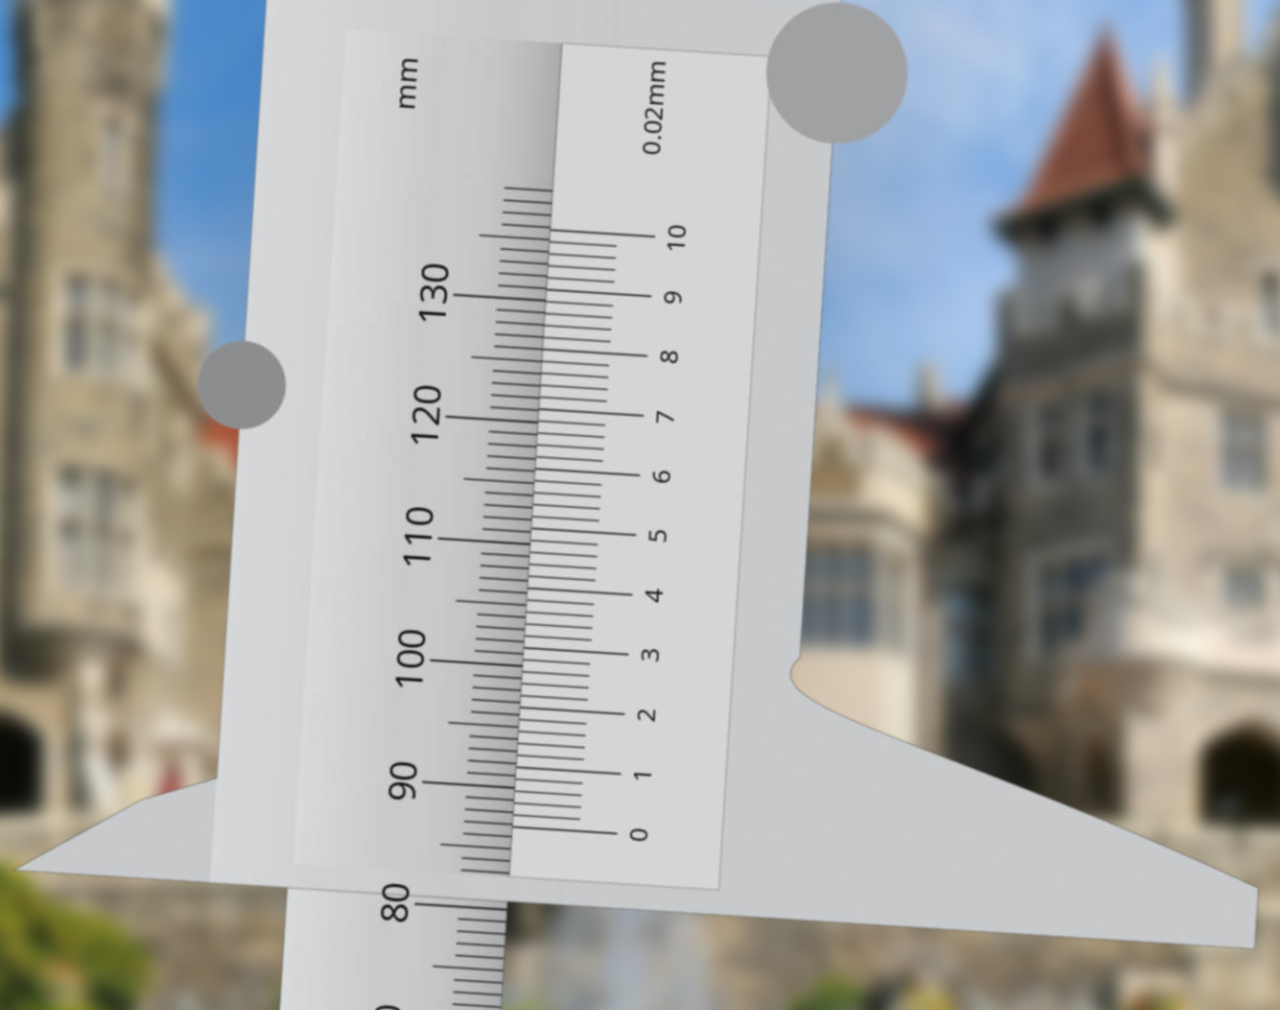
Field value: 86.8 (mm)
